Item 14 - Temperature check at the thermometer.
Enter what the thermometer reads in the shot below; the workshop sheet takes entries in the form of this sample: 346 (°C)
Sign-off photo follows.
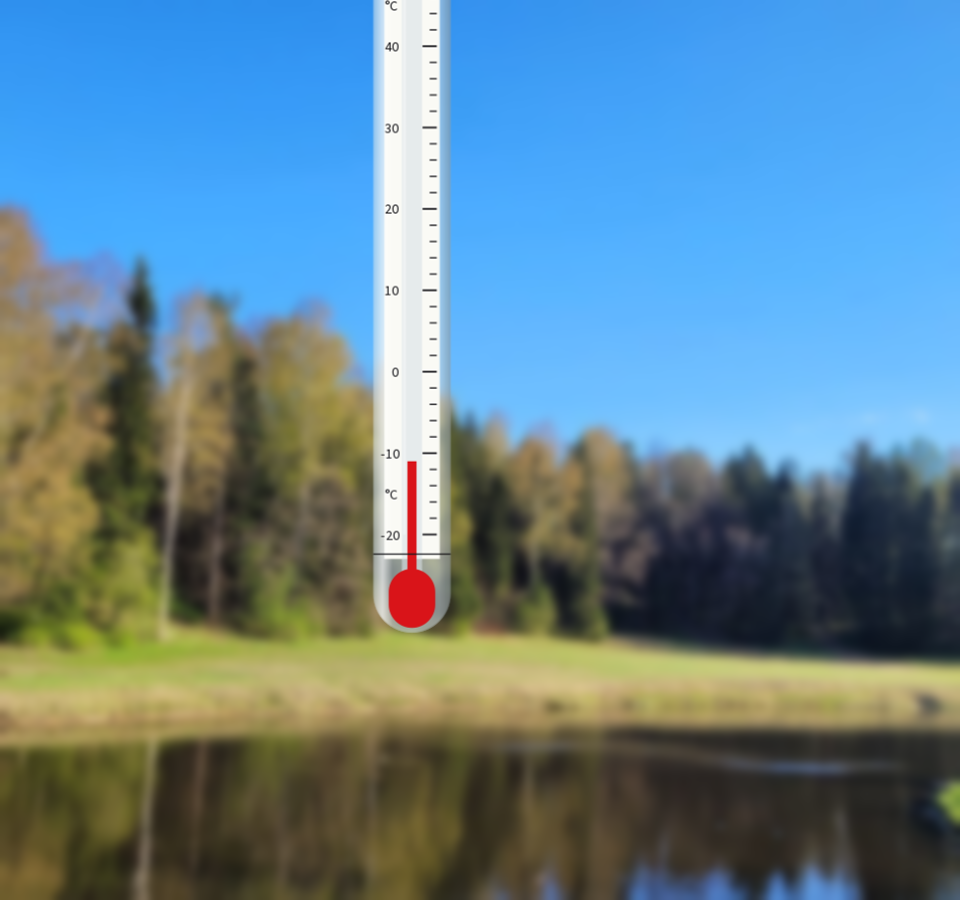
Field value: -11 (°C)
